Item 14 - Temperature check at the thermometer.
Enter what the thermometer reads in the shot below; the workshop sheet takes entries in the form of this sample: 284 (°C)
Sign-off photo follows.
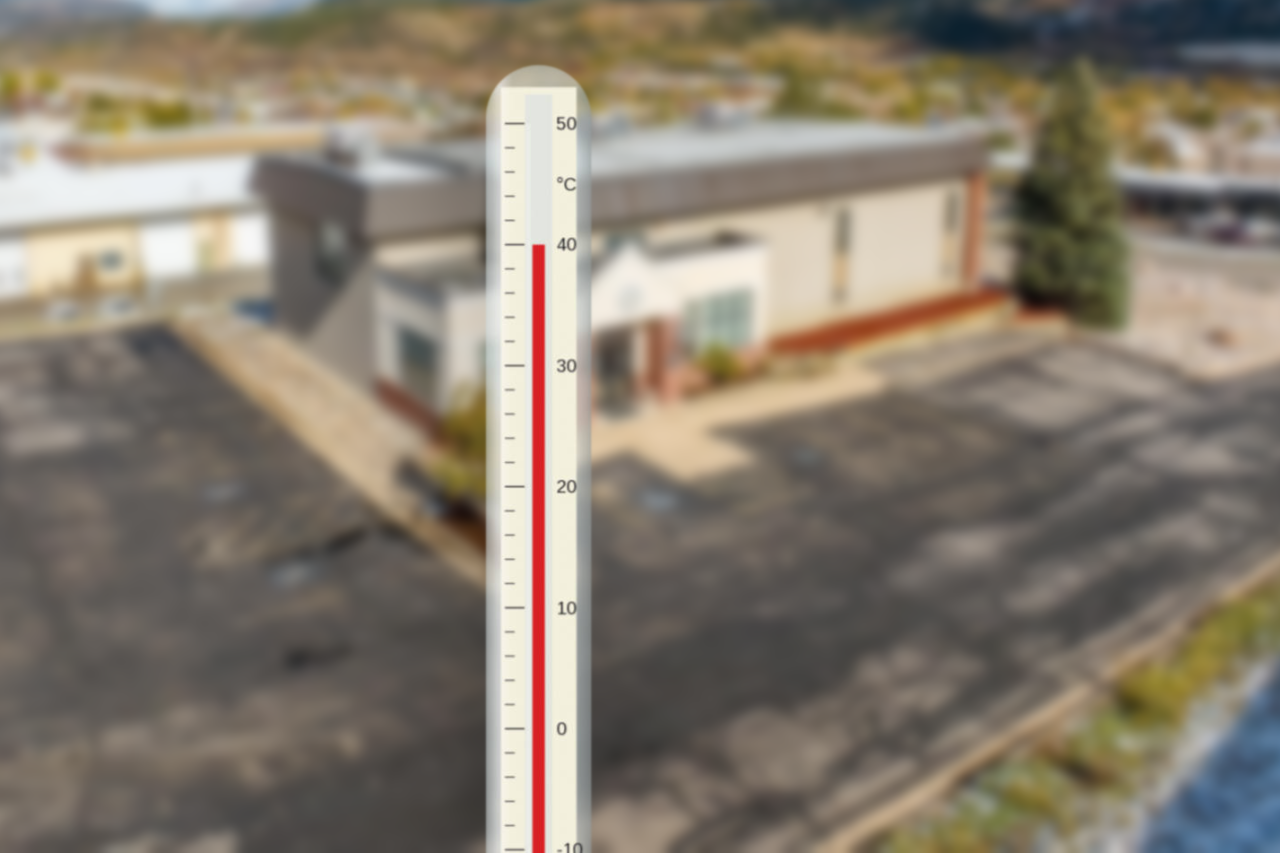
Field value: 40 (°C)
